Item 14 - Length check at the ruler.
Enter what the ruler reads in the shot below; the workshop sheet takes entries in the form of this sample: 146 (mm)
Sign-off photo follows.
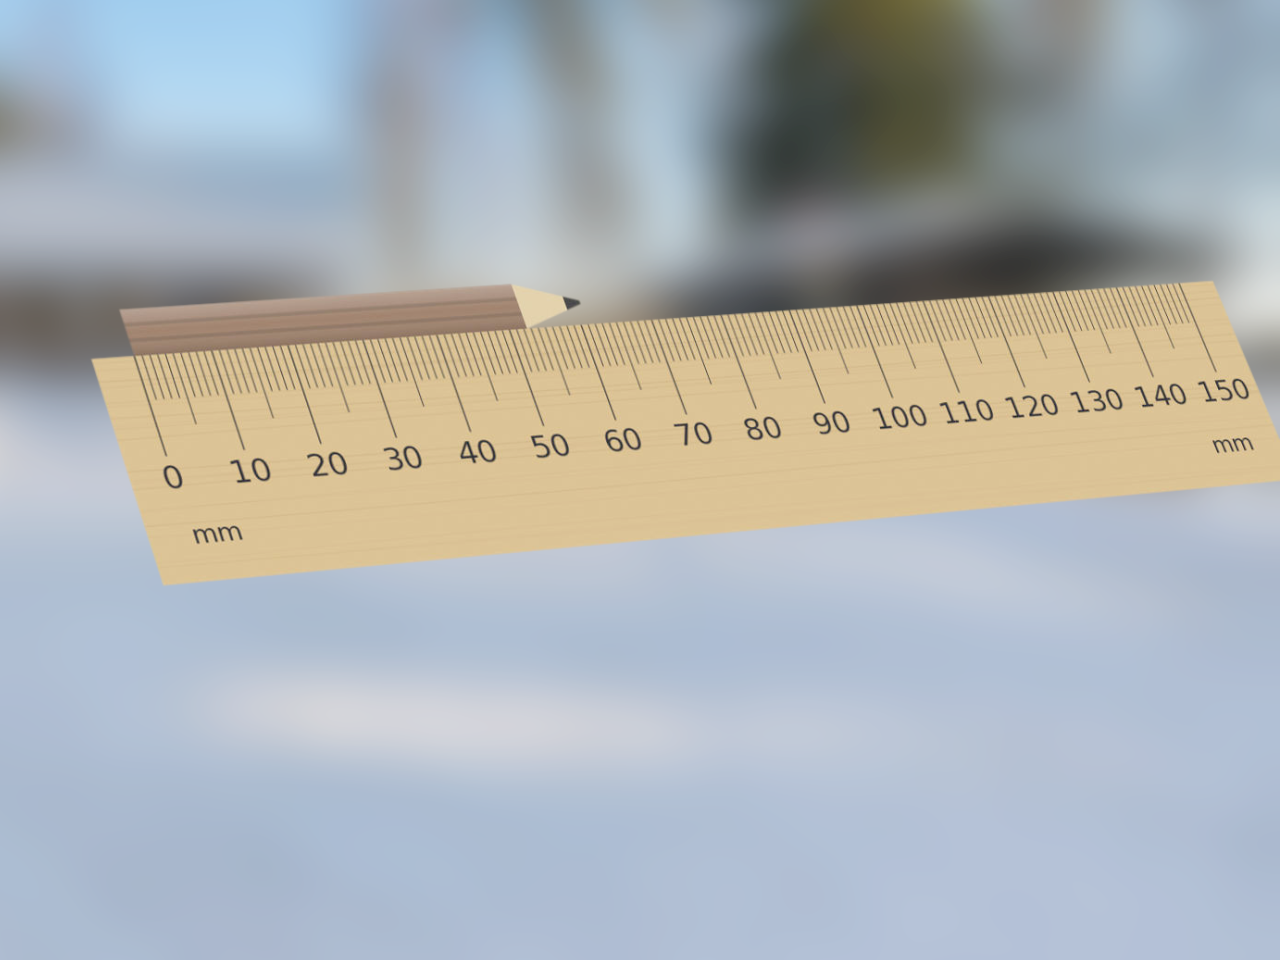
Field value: 61 (mm)
